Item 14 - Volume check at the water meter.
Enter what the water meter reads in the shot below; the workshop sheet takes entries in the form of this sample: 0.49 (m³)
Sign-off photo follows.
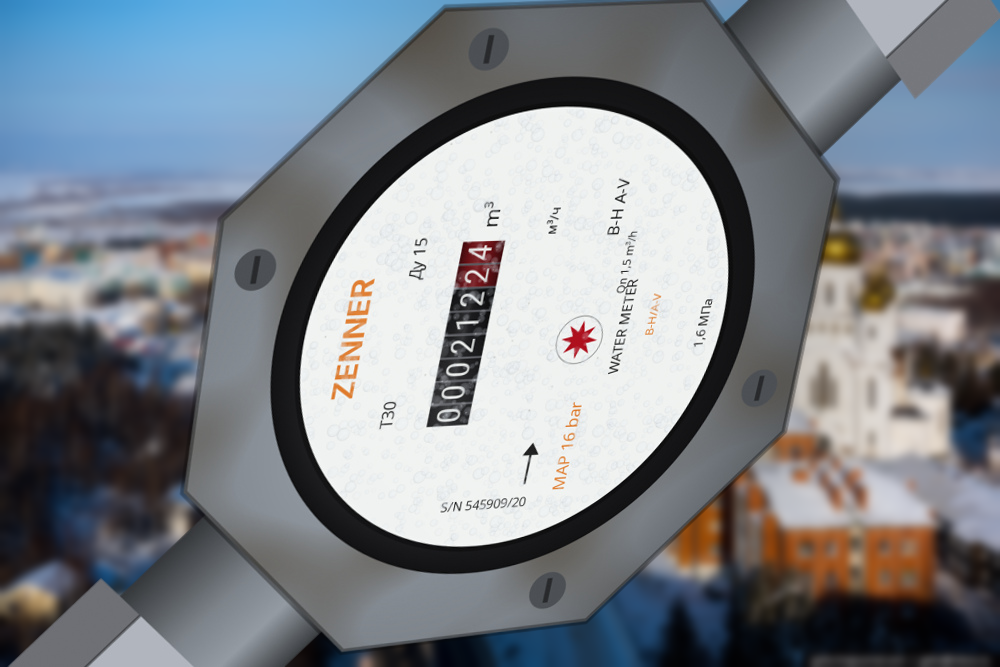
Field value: 212.24 (m³)
